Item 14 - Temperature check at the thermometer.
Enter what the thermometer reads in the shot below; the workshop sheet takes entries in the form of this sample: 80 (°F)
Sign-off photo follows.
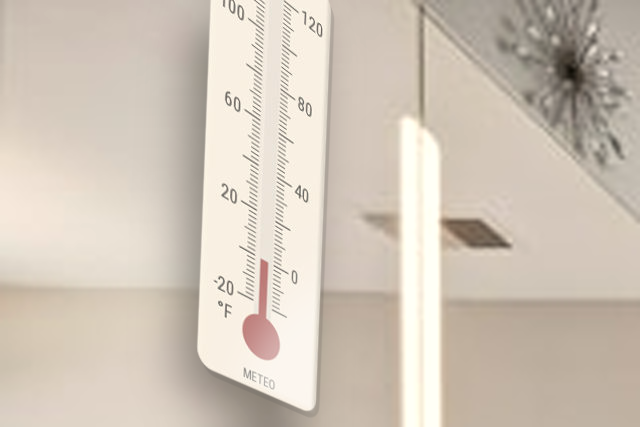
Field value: 0 (°F)
